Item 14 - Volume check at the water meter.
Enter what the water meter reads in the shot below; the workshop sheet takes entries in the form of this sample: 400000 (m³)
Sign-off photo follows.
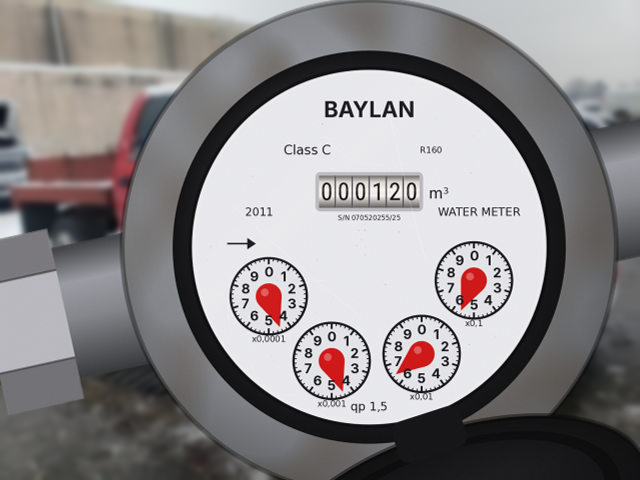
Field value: 120.5644 (m³)
